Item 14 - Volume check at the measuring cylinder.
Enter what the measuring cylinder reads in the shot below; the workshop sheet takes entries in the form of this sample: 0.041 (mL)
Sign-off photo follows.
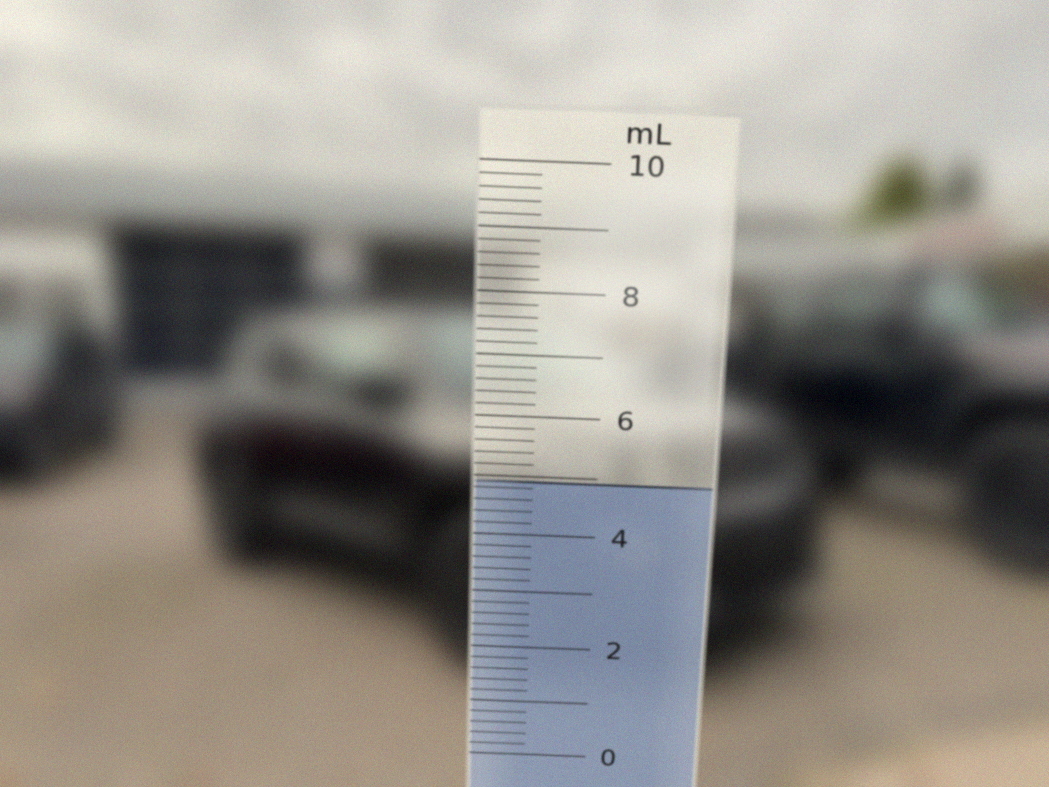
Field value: 4.9 (mL)
